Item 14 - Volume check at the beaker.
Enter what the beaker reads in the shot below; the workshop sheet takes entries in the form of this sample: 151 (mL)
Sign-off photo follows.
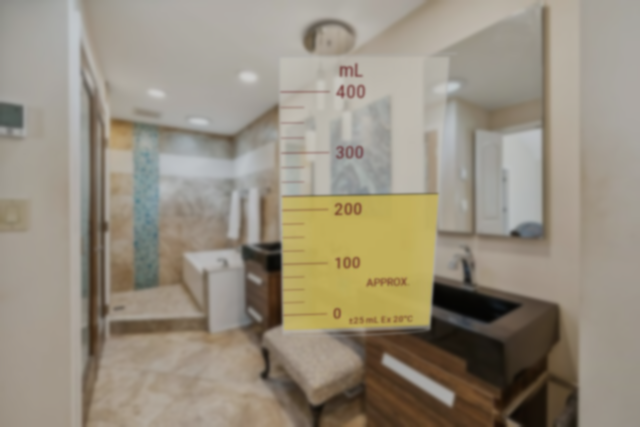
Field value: 225 (mL)
